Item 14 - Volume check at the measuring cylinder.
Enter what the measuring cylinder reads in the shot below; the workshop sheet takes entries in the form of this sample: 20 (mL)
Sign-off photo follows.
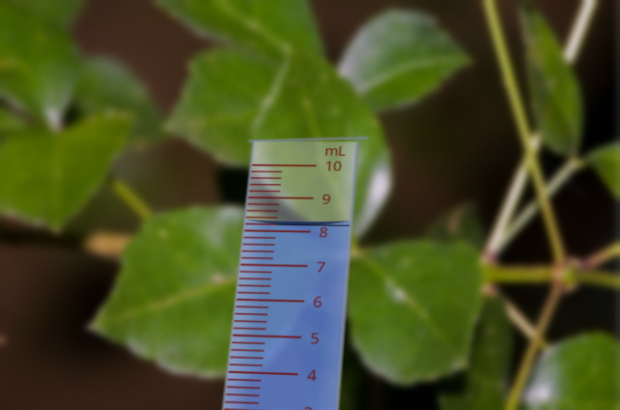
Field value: 8.2 (mL)
